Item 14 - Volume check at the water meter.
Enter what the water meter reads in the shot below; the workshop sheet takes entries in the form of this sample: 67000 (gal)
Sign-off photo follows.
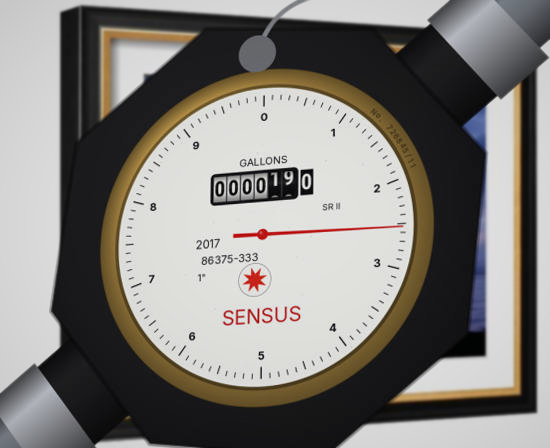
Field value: 192.5 (gal)
